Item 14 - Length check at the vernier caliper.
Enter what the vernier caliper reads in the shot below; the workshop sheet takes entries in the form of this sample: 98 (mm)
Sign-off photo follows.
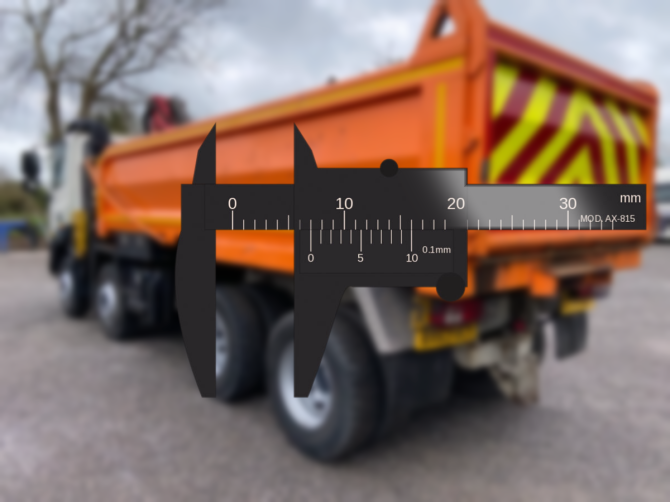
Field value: 7.0 (mm)
